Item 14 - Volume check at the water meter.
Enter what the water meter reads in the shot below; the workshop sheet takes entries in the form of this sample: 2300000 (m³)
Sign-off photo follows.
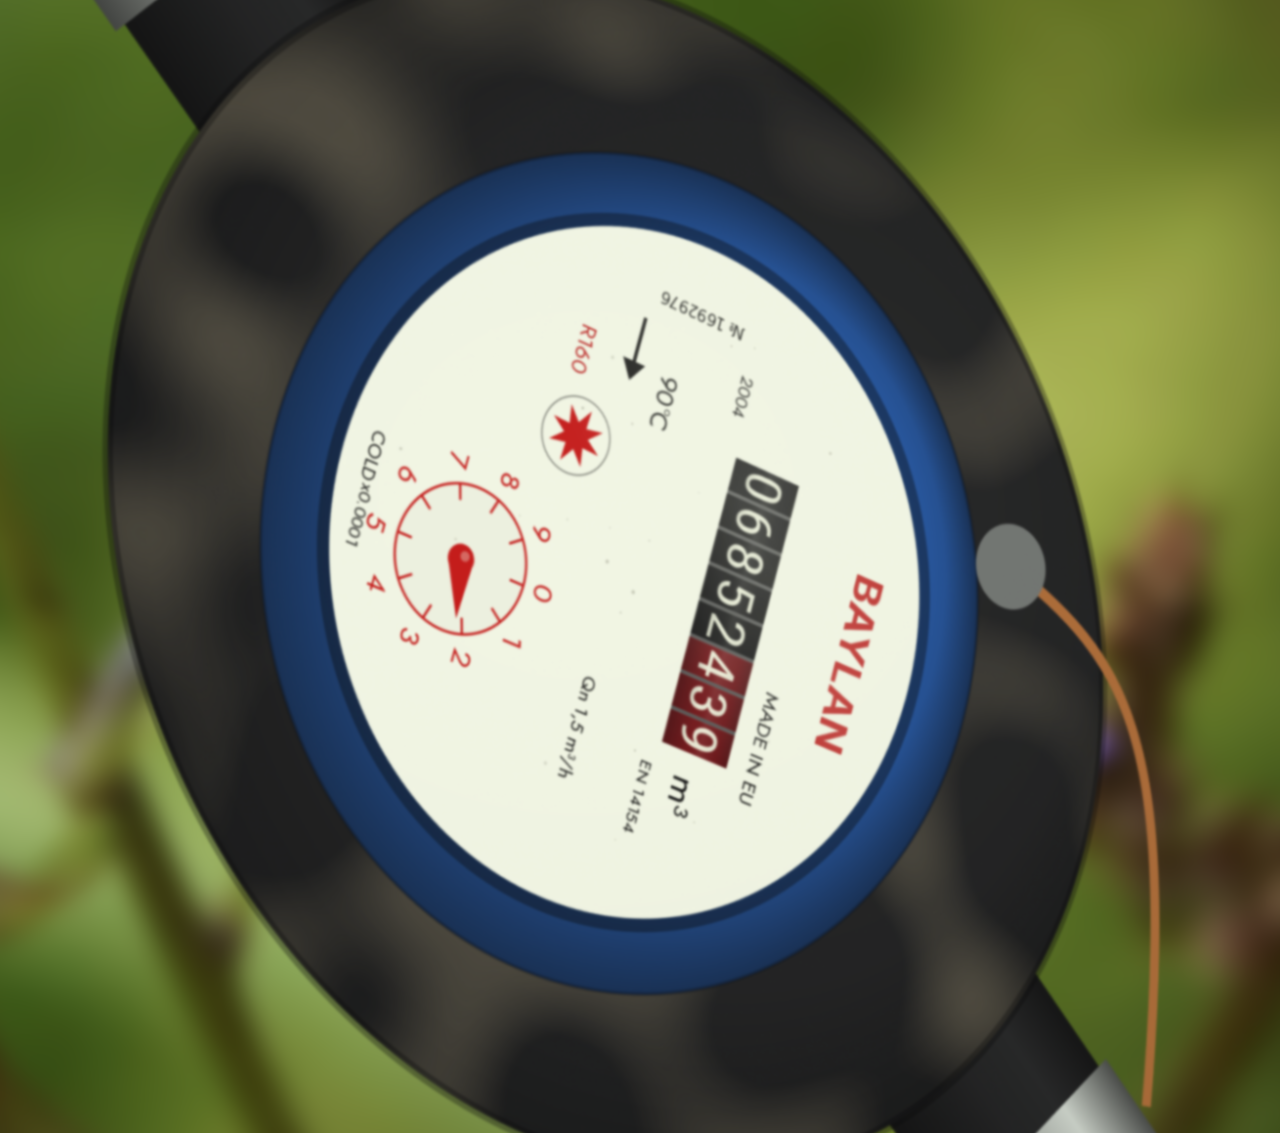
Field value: 6852.4392 (m³)
